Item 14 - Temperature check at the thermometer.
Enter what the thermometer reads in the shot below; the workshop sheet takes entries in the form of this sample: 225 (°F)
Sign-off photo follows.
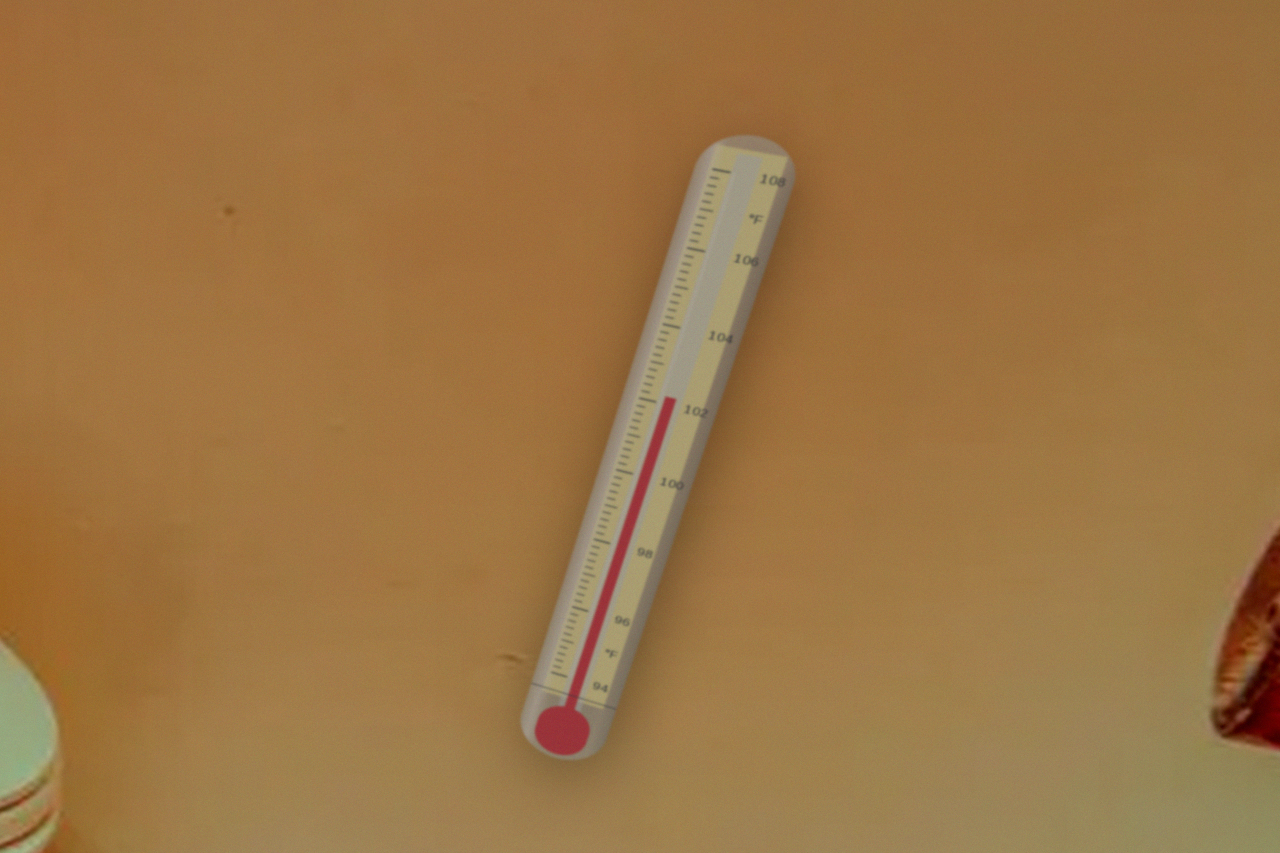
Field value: 102.2 (°F)
